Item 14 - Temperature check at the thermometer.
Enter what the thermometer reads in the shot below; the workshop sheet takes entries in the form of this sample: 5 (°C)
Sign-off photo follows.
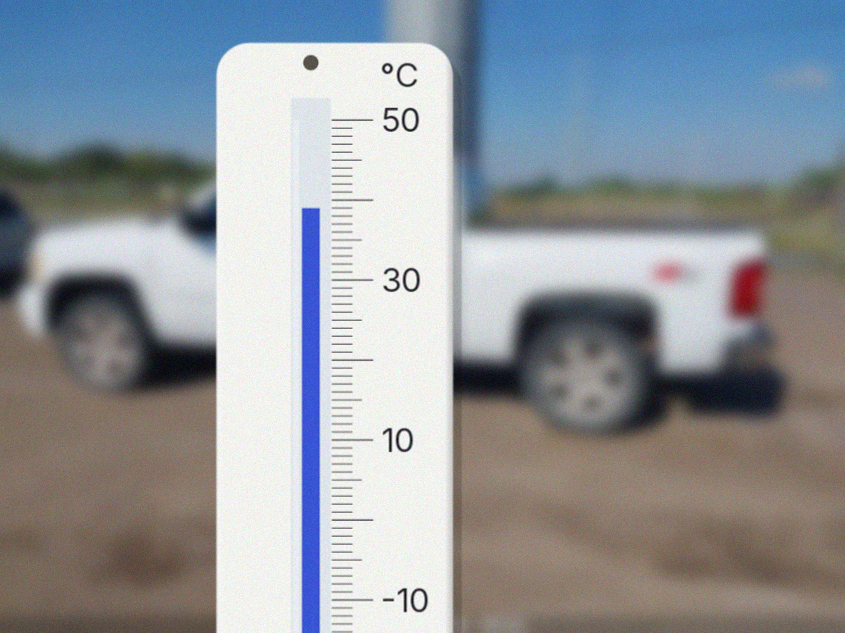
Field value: 39 (°C)
